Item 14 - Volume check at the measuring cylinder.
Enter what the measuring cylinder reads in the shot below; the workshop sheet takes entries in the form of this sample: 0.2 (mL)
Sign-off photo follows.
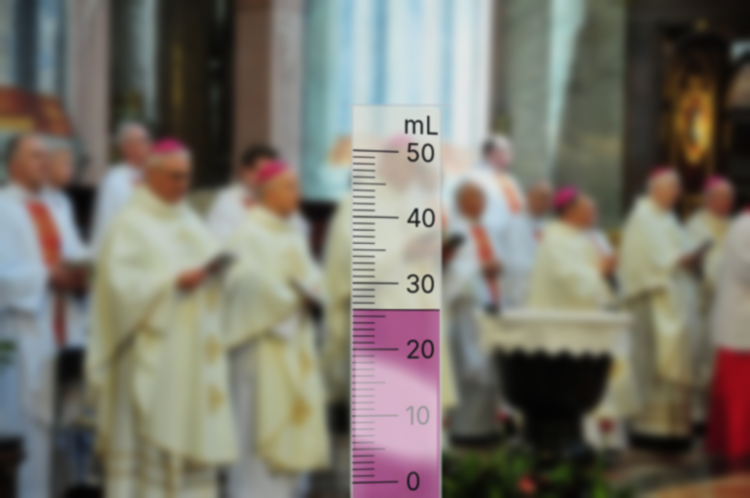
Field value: 26 (mL)
